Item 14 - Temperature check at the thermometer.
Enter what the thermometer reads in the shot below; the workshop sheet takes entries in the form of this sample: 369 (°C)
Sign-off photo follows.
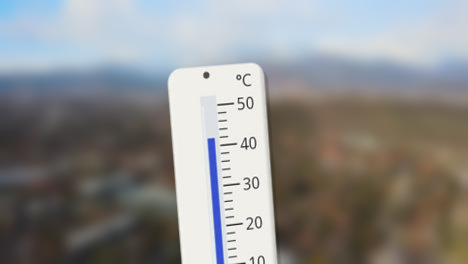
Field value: 42 (°C)
